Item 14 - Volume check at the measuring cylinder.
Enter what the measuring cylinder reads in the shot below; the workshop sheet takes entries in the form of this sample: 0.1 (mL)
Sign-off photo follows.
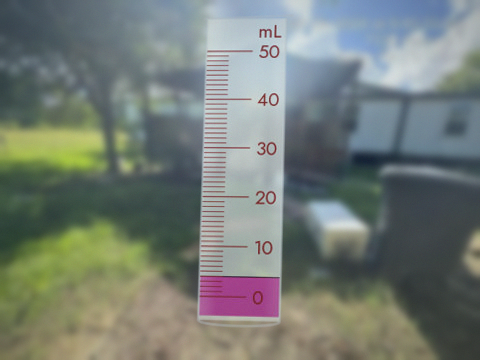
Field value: 4 (mL)
